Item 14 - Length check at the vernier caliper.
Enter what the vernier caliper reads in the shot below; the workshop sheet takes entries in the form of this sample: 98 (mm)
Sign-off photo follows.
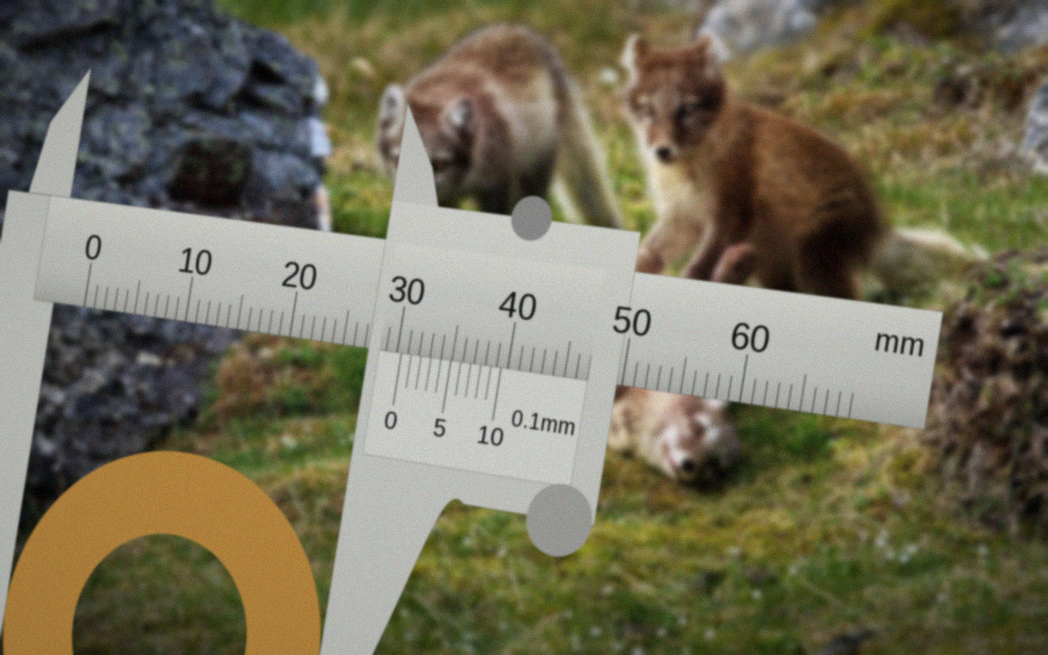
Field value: 30.4 (mm)
